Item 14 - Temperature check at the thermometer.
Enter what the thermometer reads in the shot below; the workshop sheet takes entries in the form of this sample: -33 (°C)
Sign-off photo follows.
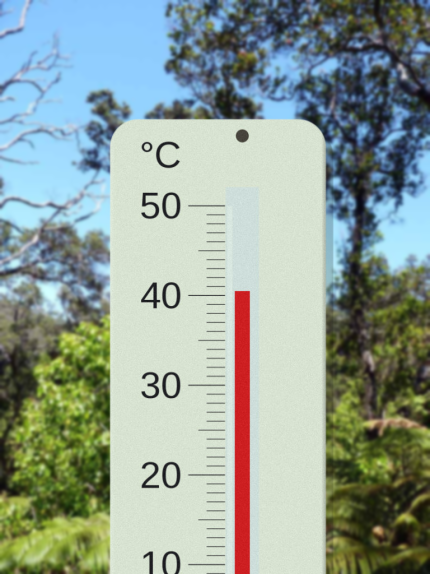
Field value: 40.5 (°C)
